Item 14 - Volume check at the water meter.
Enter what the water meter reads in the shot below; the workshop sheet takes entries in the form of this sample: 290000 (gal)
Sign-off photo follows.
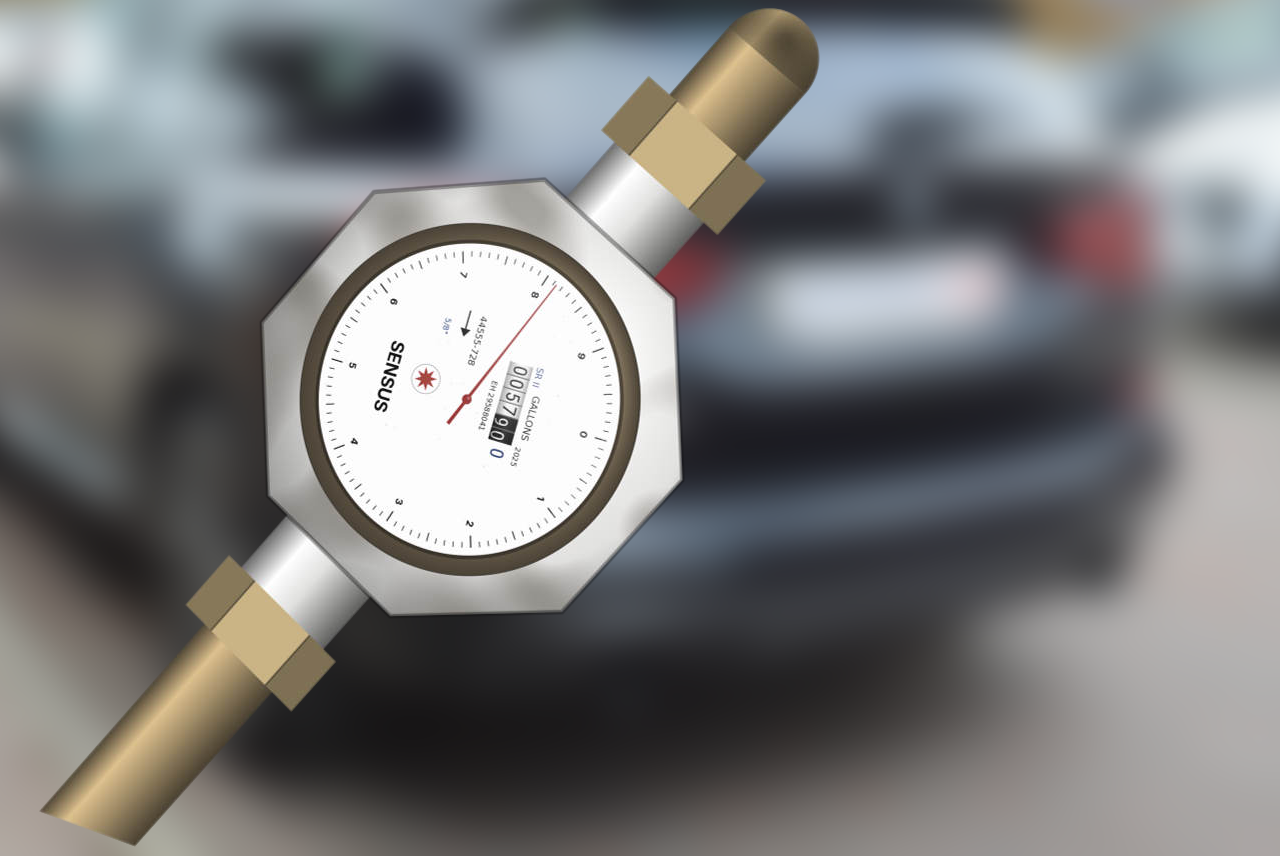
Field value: 57898.1 (gal)
